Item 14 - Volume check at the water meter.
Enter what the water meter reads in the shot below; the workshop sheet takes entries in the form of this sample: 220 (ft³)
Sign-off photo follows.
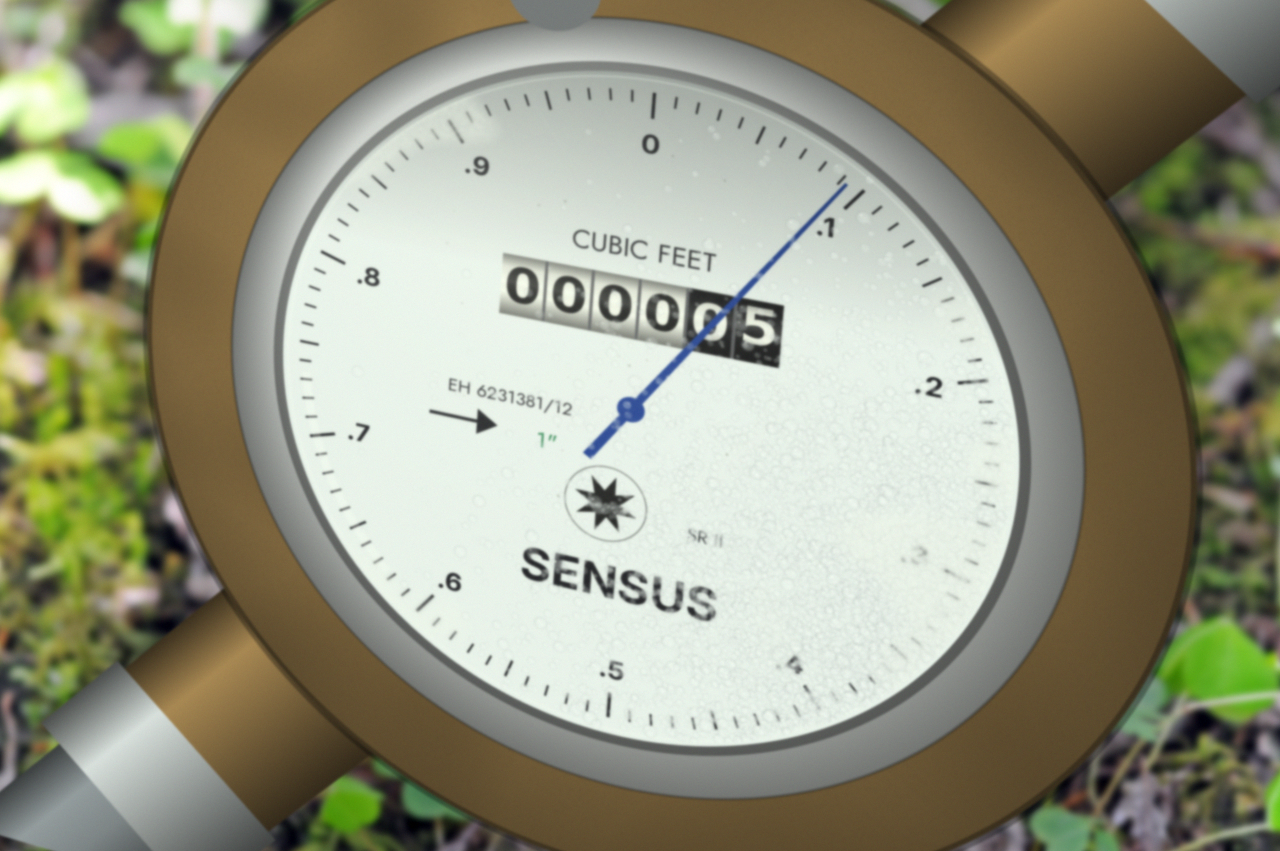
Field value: 5.09 (ft³)
